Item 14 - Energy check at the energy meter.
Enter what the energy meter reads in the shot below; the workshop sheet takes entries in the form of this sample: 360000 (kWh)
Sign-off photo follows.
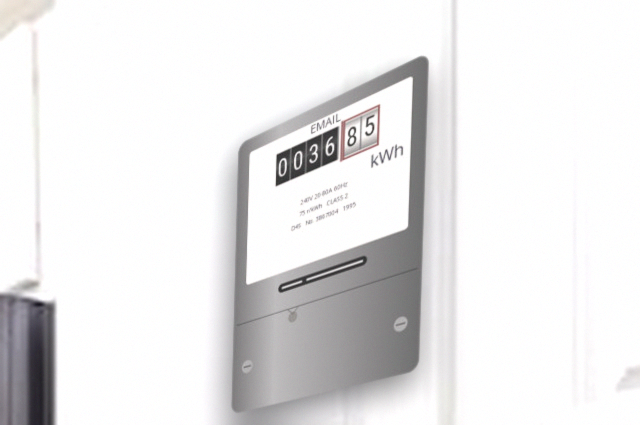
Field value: 36.85 (kWh)
